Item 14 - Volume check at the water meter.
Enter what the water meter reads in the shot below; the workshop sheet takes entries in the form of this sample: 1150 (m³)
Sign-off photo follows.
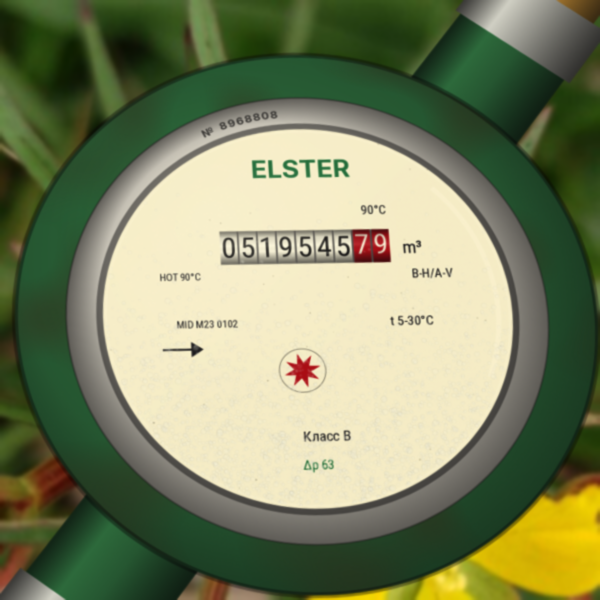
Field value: 519545.79 (m³)
